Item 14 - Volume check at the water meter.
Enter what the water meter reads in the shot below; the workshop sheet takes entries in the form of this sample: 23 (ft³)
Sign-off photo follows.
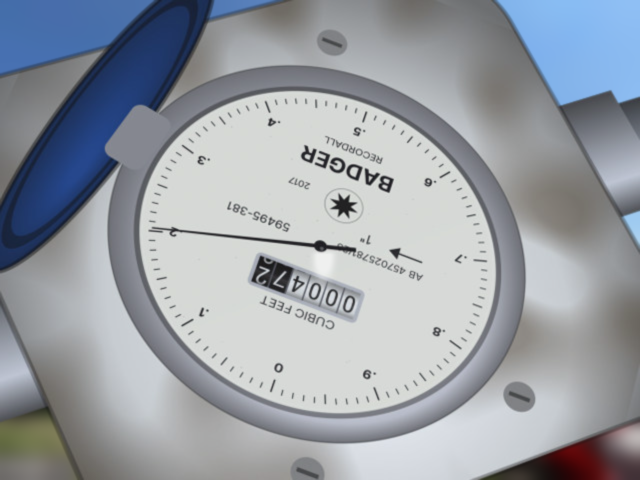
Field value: 472.20 (ft³)
